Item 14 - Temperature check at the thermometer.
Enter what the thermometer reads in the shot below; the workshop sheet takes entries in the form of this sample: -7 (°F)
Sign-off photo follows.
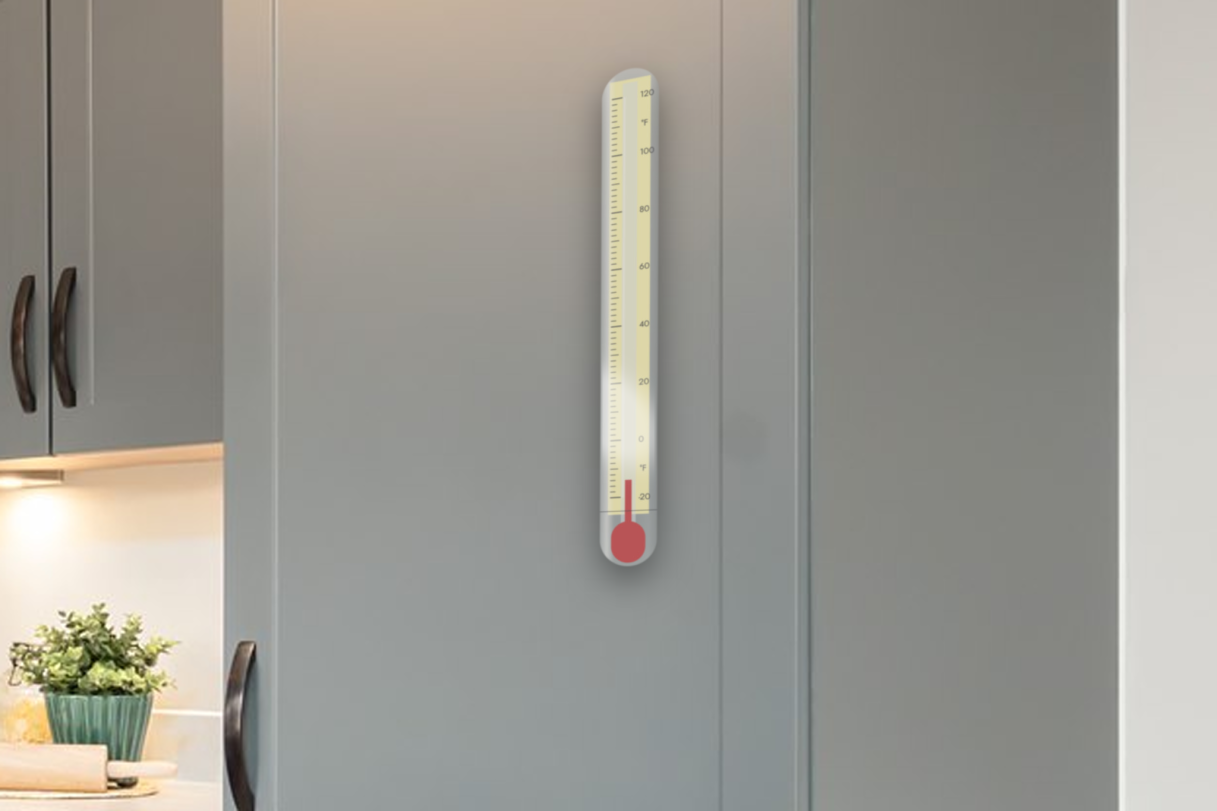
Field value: -14 (°F)
